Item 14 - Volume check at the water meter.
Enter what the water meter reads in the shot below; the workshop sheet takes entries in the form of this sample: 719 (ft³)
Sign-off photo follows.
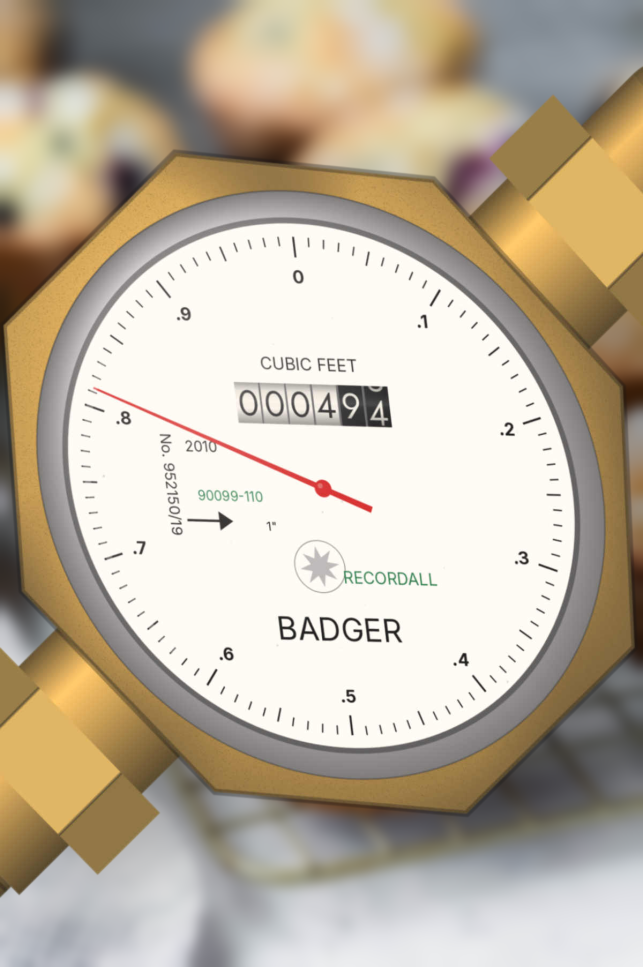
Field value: 493.81 (ft³)
